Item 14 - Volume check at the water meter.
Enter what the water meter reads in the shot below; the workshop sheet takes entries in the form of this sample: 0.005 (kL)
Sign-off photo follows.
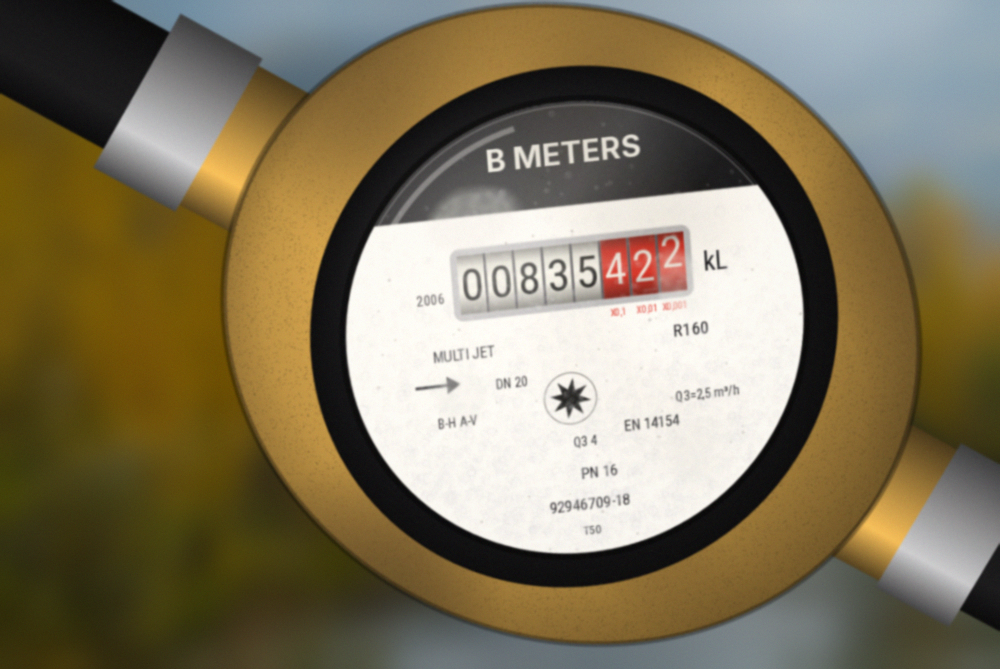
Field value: 835.422 (kL)
